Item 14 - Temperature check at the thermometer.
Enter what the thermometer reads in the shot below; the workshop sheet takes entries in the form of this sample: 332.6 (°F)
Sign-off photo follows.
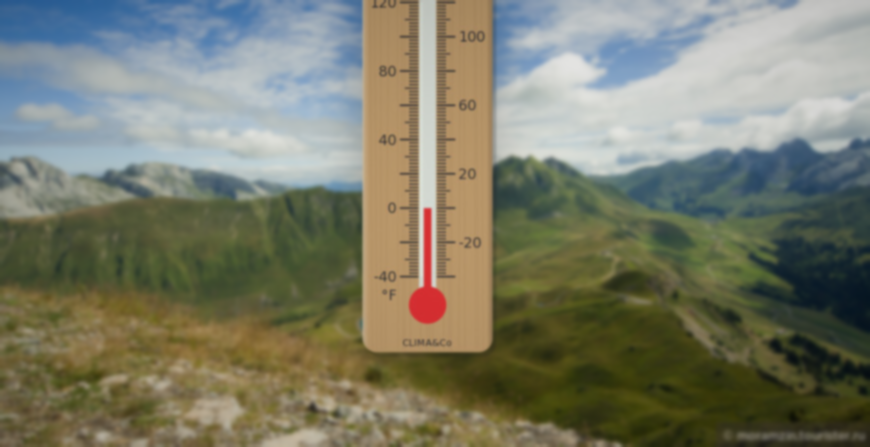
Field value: 0 (°F)
